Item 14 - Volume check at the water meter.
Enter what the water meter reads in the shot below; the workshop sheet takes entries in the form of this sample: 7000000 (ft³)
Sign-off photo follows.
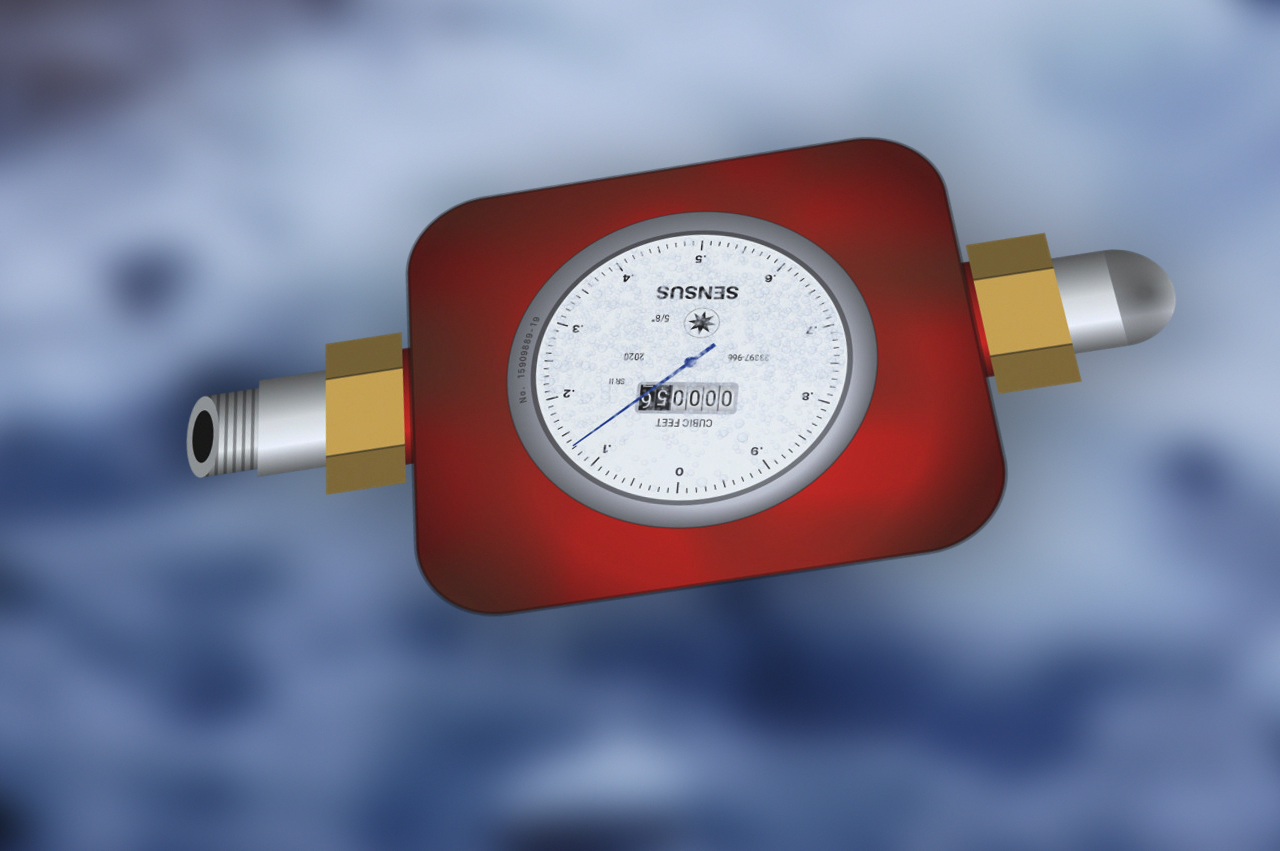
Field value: 56.13 (ft³)
